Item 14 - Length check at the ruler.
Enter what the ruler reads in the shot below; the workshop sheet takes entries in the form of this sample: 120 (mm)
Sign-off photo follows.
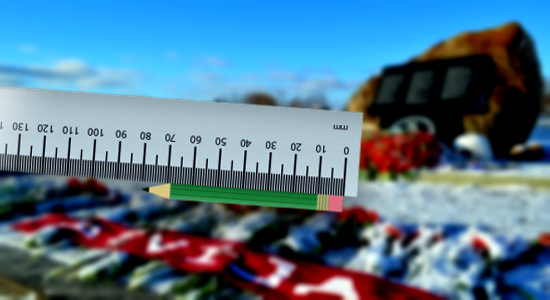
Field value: 80 (mm)
